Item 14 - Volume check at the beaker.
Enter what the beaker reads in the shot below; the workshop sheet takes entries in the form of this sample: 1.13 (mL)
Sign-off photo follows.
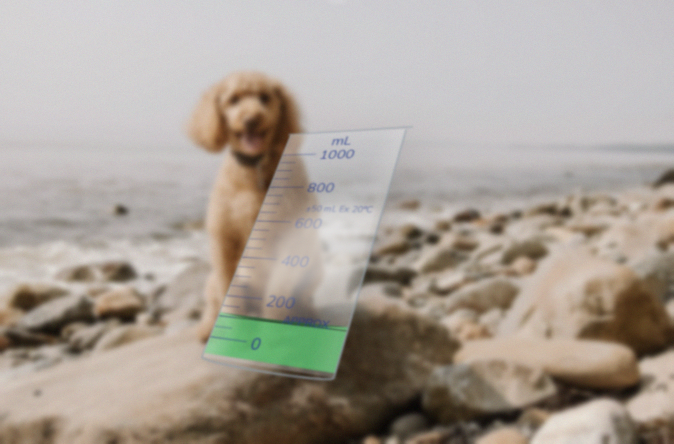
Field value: 100 (mL)
